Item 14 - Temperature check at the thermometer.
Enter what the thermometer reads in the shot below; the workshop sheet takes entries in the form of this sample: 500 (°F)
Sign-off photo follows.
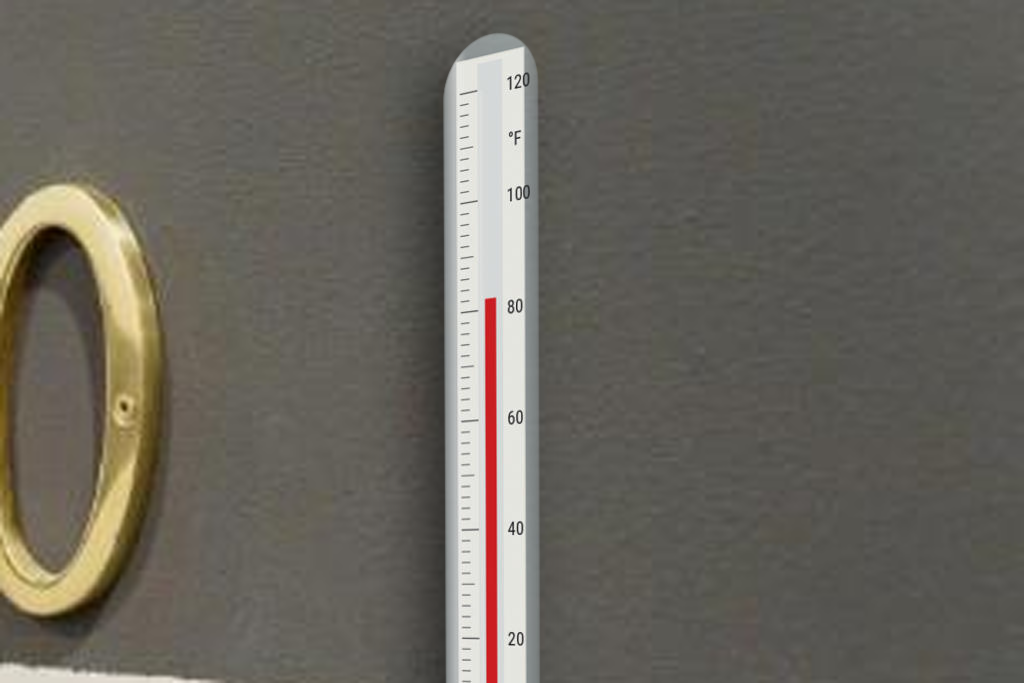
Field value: 82 (°F)
